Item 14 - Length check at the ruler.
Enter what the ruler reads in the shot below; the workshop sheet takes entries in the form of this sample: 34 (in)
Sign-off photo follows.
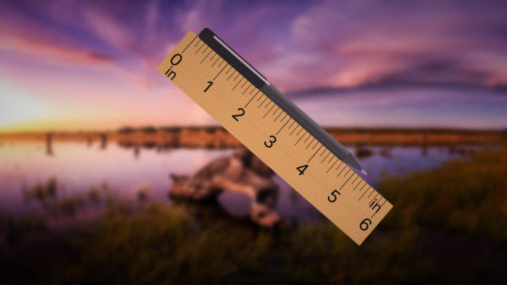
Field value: 5.25 (in)
